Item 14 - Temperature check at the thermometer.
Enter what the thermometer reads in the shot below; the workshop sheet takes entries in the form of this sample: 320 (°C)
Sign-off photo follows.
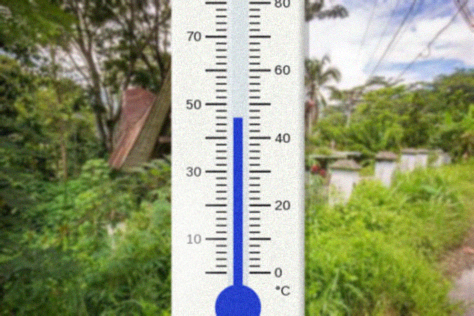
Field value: 46 (°C)
